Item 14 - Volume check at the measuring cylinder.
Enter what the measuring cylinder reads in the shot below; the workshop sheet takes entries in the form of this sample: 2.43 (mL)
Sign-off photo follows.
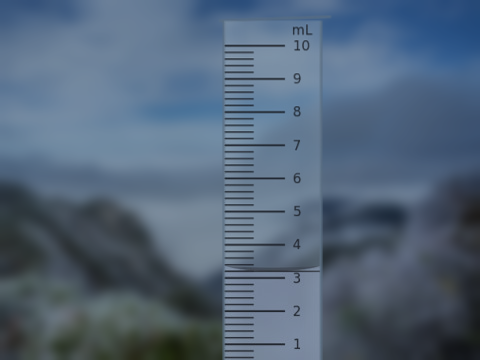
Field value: 3.2 (mL)
